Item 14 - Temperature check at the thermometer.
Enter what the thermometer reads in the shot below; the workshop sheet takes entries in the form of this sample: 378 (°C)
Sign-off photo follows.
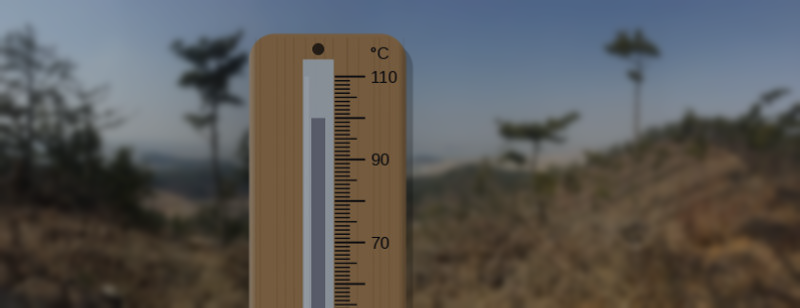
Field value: 100 (°C)
